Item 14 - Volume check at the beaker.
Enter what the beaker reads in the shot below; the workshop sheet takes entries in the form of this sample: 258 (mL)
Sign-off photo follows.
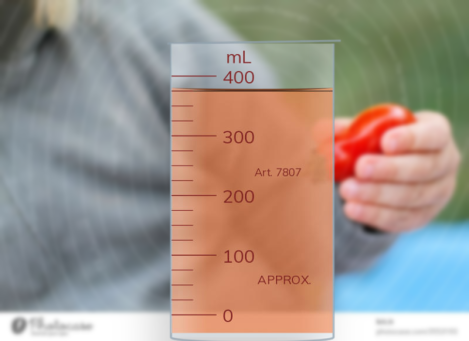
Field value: 375 (mL)
